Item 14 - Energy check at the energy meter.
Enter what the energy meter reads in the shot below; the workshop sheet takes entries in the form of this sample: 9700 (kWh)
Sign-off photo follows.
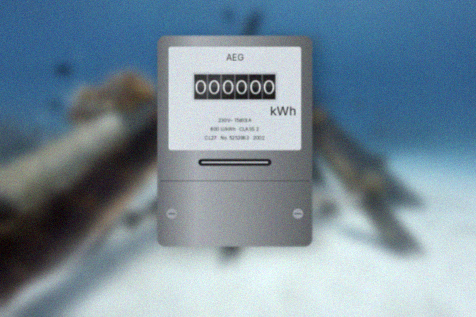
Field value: 0 (kWh)
